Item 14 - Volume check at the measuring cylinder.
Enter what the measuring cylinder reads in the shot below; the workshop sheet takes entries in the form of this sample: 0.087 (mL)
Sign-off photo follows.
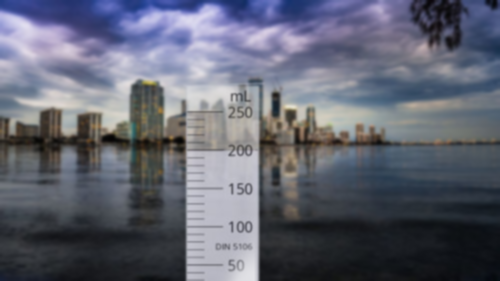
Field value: 200 (mL)
